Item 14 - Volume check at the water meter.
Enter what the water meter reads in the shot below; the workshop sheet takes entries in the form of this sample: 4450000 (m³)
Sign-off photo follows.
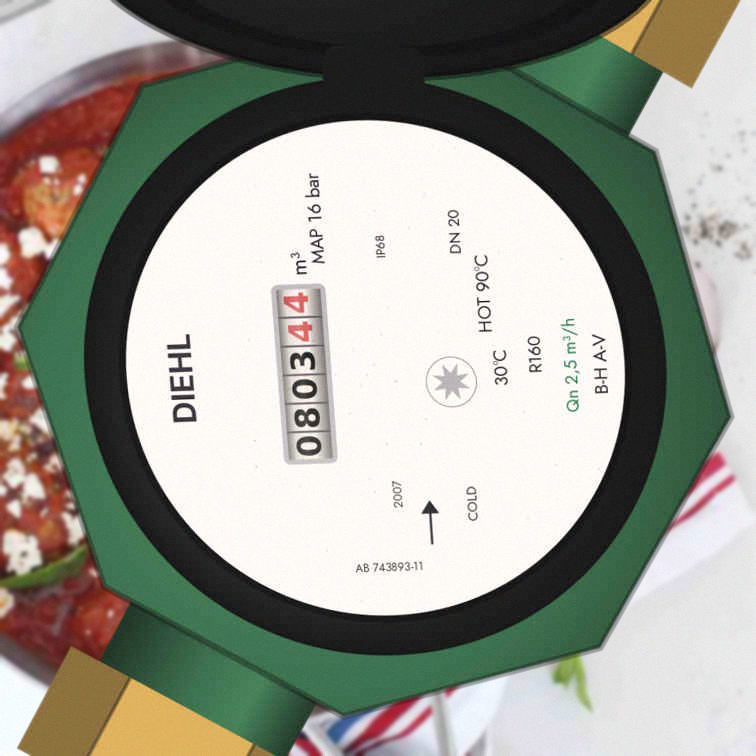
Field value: 803.44 (m³)
